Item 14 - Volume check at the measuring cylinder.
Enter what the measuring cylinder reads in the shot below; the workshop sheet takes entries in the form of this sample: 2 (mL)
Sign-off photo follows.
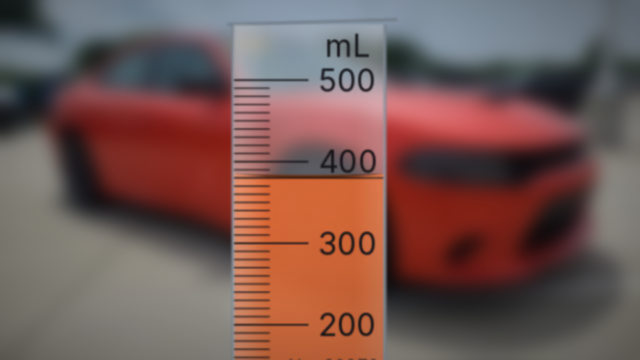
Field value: 380 (mL)
